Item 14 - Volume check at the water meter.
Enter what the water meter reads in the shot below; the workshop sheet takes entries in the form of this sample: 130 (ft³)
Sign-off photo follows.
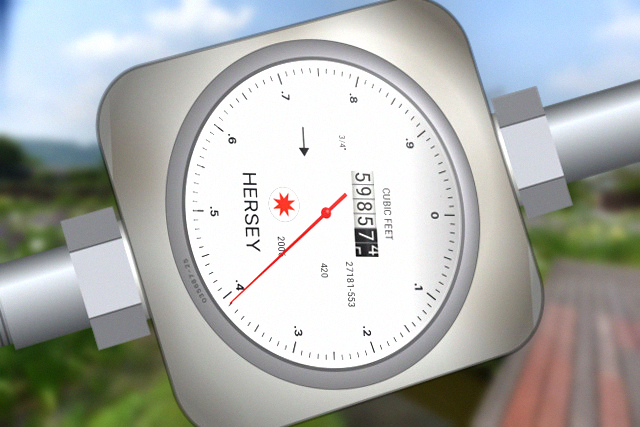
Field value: 598574.39 (ft³)
